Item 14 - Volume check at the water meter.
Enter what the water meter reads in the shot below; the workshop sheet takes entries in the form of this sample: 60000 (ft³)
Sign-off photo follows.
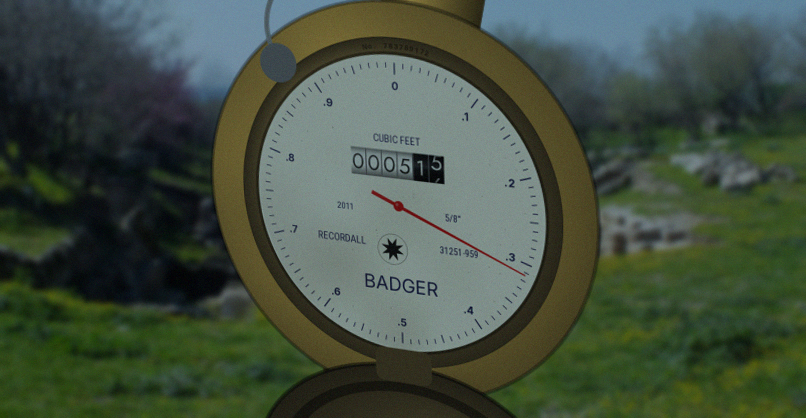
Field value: 515.31 (ft³)
